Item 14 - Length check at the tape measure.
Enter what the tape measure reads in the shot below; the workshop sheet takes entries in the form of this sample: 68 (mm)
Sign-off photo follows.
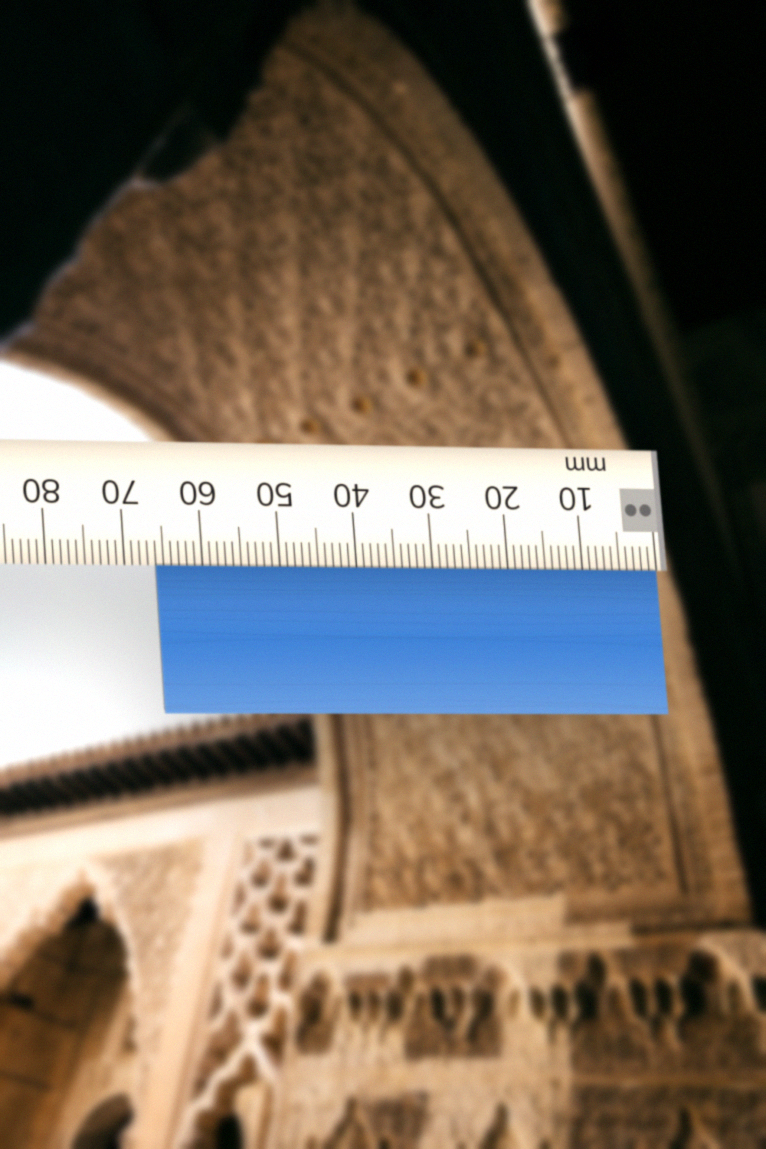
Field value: 66 (mm)
